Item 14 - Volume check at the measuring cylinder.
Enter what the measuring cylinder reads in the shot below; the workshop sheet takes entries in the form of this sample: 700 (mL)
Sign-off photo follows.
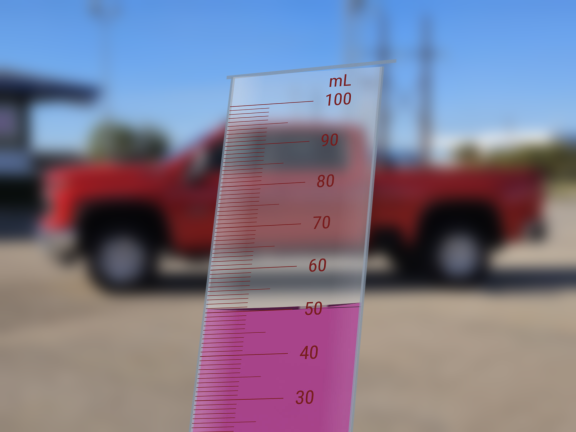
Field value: 50 (mL)
